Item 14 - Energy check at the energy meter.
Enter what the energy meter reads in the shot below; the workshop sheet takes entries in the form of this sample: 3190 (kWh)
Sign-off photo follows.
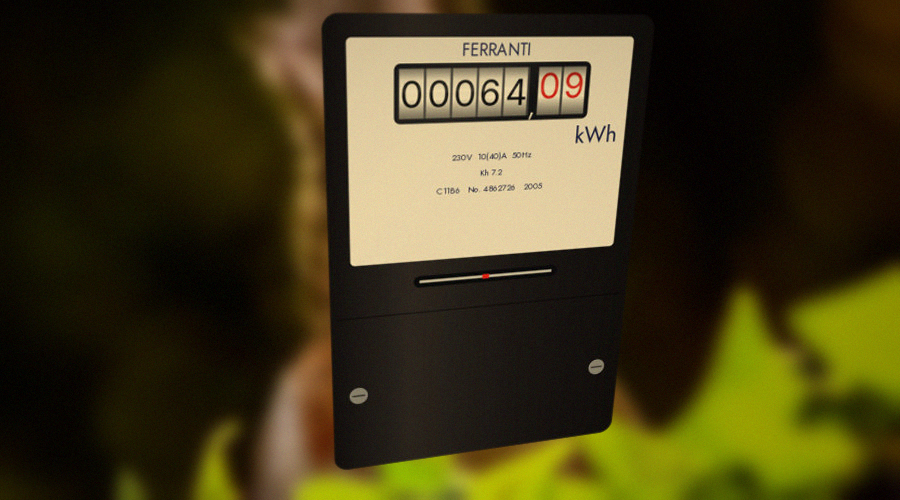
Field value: 64.09 (kWh)
